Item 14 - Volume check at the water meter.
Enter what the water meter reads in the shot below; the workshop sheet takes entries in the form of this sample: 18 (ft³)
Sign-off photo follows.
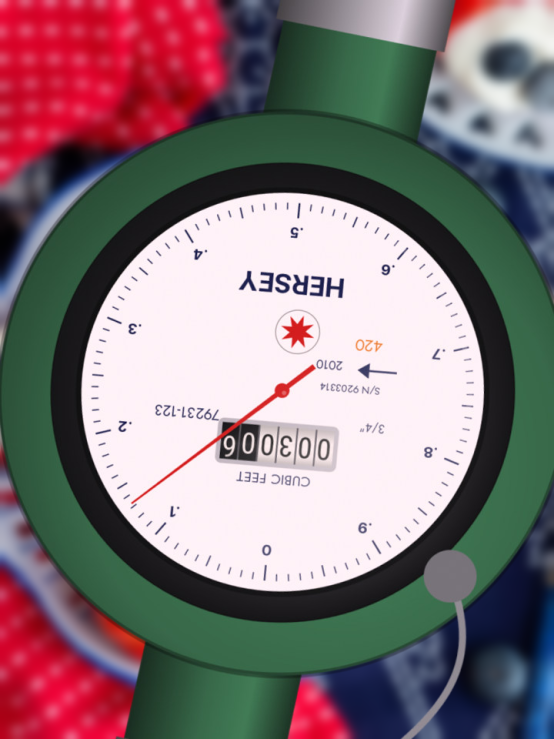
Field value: 3006.13 (ft³)
